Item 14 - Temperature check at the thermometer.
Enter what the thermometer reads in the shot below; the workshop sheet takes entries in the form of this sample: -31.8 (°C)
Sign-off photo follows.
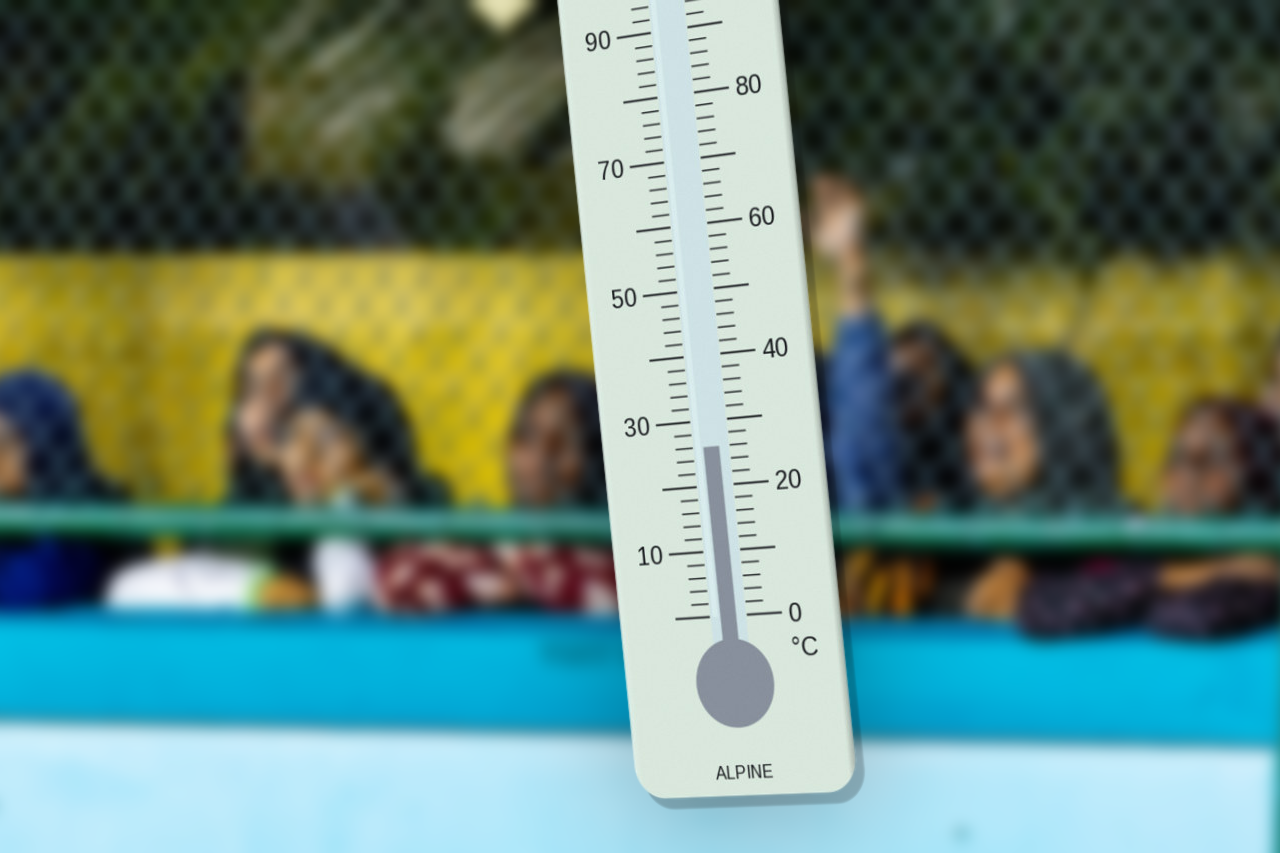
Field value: 26 (°C)
